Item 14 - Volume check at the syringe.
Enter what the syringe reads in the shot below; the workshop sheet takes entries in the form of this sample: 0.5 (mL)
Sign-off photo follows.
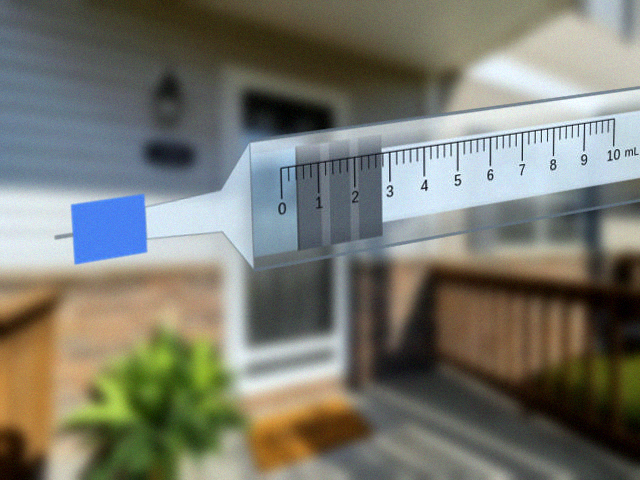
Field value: 0.4 (mL)
